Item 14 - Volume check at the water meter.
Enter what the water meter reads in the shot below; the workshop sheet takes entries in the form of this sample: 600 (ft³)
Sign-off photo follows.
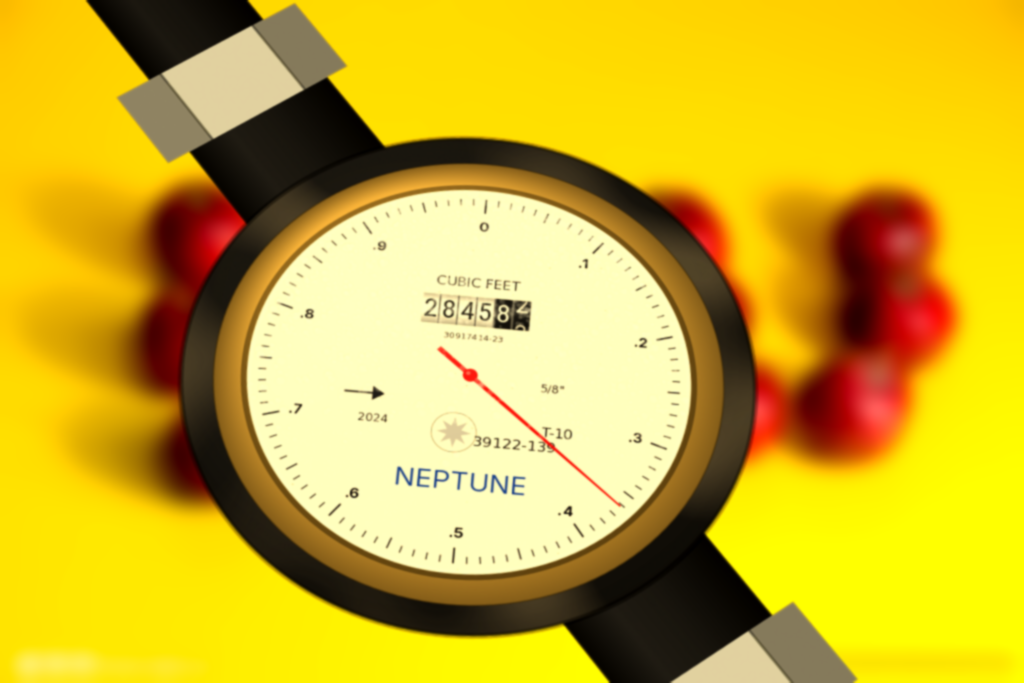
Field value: 284582.36 (ft³)
